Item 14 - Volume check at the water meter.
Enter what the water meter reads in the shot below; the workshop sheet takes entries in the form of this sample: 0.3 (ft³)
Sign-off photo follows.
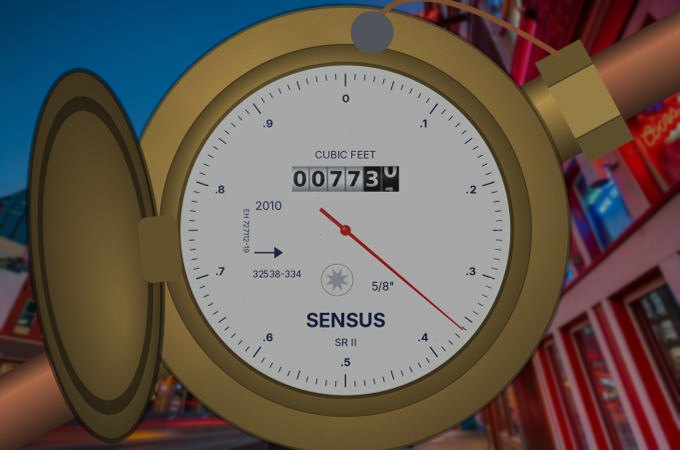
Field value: 7730.36 (ft³)
